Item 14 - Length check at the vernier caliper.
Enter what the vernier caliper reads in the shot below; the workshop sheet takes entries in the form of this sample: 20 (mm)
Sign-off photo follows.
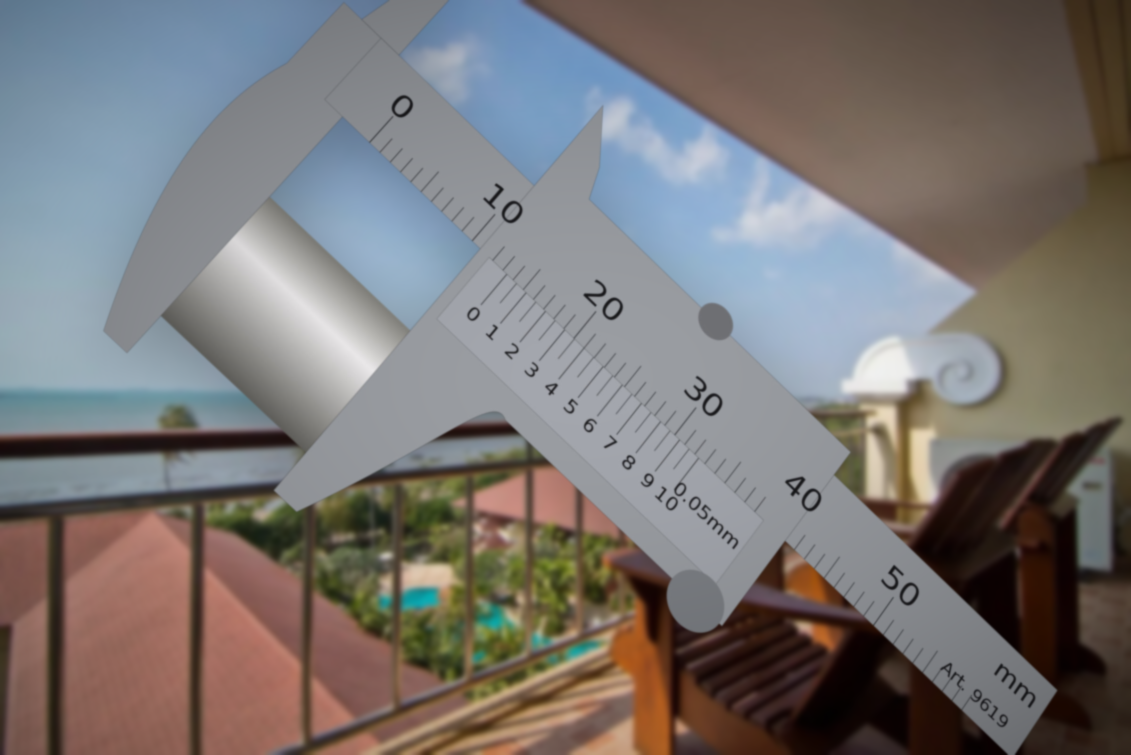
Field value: 13.4 (mm)
